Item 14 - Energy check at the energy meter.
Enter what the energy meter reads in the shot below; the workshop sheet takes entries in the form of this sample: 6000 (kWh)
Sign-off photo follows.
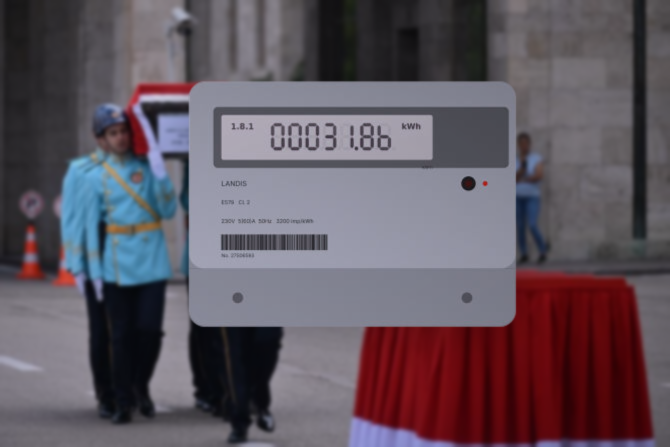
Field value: 31.86 (kWh)
